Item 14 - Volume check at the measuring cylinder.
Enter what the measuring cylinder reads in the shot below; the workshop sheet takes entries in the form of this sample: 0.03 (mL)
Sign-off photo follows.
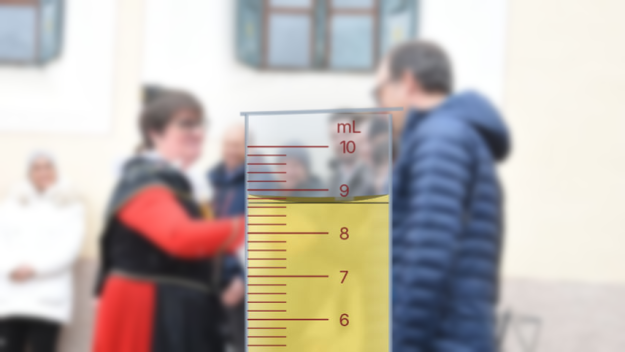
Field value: 8.7 (mL)
